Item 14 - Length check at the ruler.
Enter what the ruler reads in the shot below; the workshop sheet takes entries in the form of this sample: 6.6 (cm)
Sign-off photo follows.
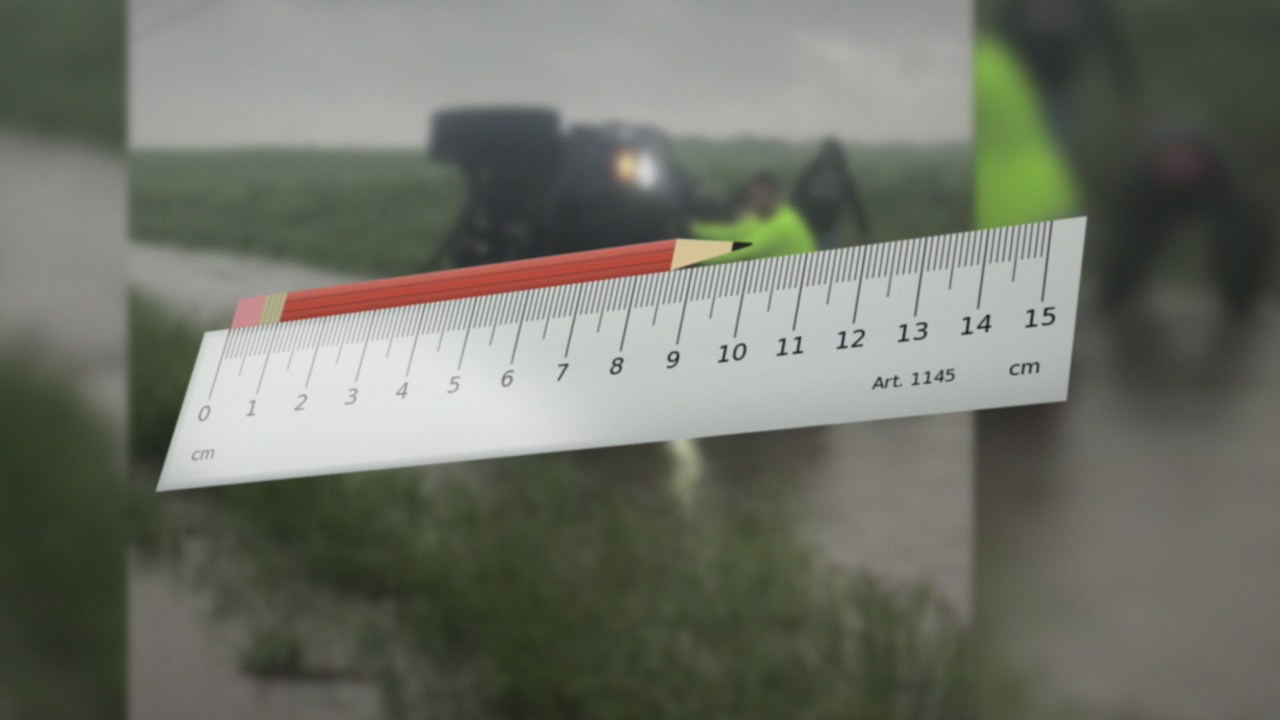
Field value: 10 (cm)
